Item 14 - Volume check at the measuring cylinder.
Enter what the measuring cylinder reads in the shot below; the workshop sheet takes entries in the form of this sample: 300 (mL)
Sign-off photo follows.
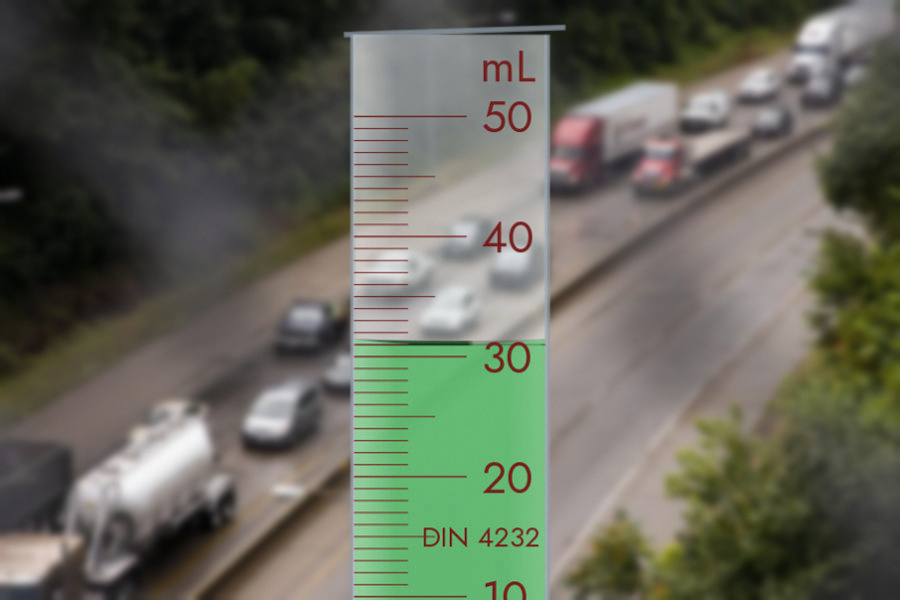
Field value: 31 (mL)
